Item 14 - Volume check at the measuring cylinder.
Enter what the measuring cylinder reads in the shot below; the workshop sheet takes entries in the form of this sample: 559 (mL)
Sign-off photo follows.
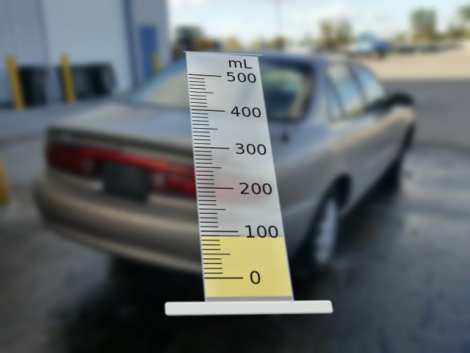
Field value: 90 (mL)
